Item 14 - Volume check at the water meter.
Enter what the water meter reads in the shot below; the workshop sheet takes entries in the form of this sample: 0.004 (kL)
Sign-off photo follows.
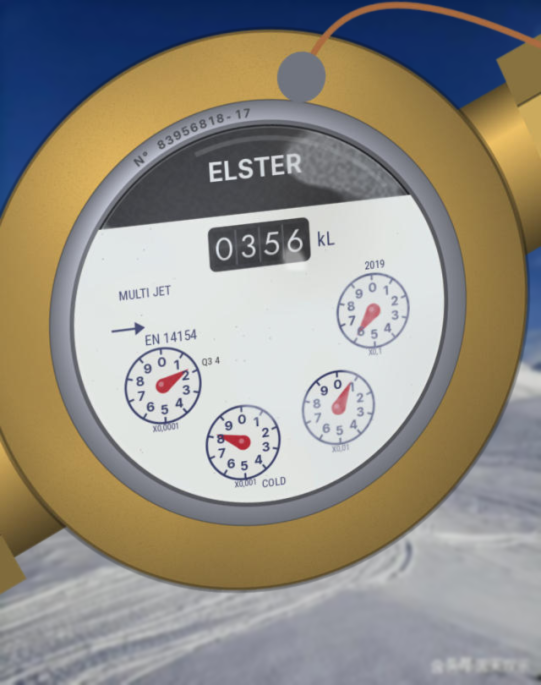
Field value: 356.6081 (kL)
